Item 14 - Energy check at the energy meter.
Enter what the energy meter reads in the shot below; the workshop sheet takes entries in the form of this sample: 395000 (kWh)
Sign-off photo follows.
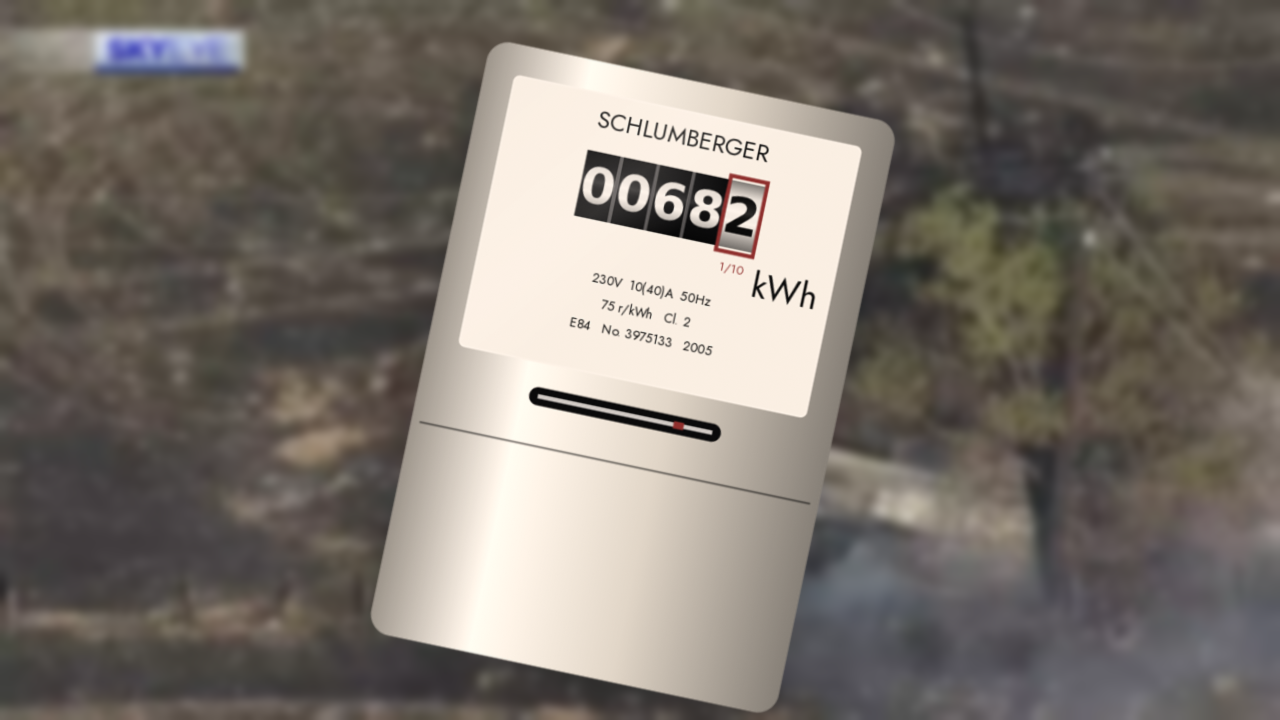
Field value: 68.2 (kWh)
